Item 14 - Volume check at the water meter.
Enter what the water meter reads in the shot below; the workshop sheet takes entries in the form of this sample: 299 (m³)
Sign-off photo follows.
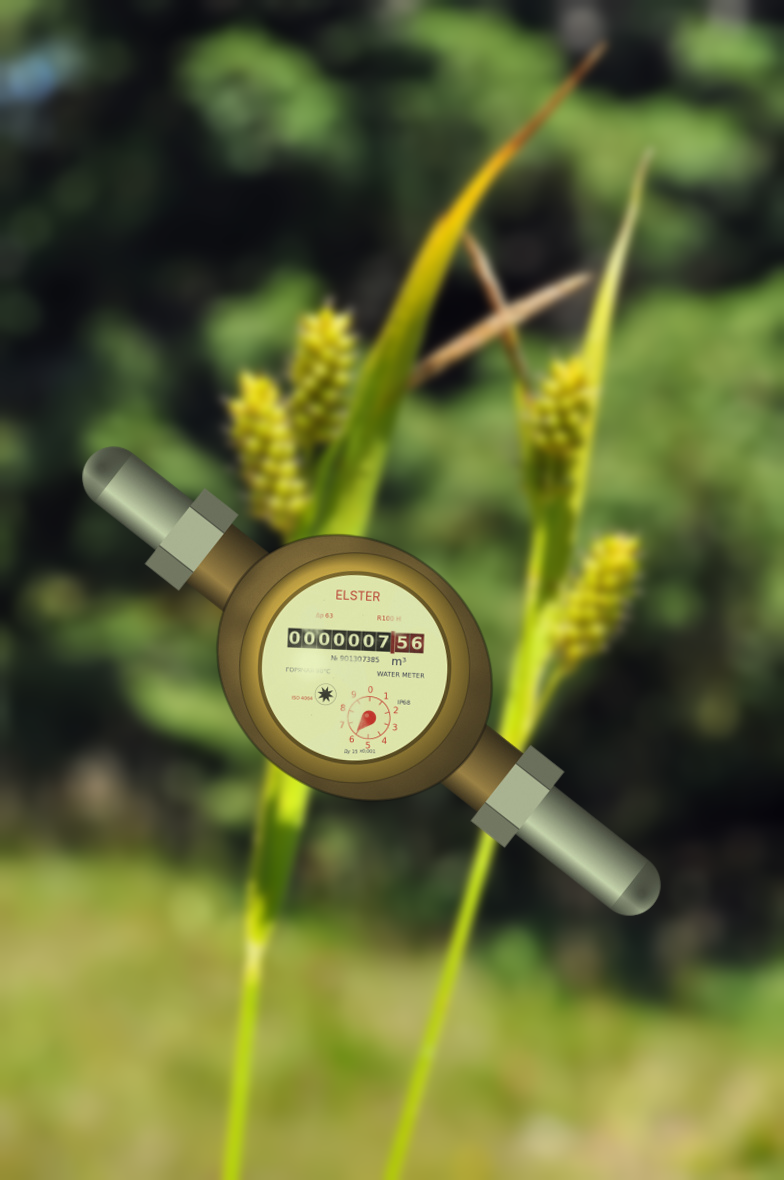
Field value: 7.566 (m³)
